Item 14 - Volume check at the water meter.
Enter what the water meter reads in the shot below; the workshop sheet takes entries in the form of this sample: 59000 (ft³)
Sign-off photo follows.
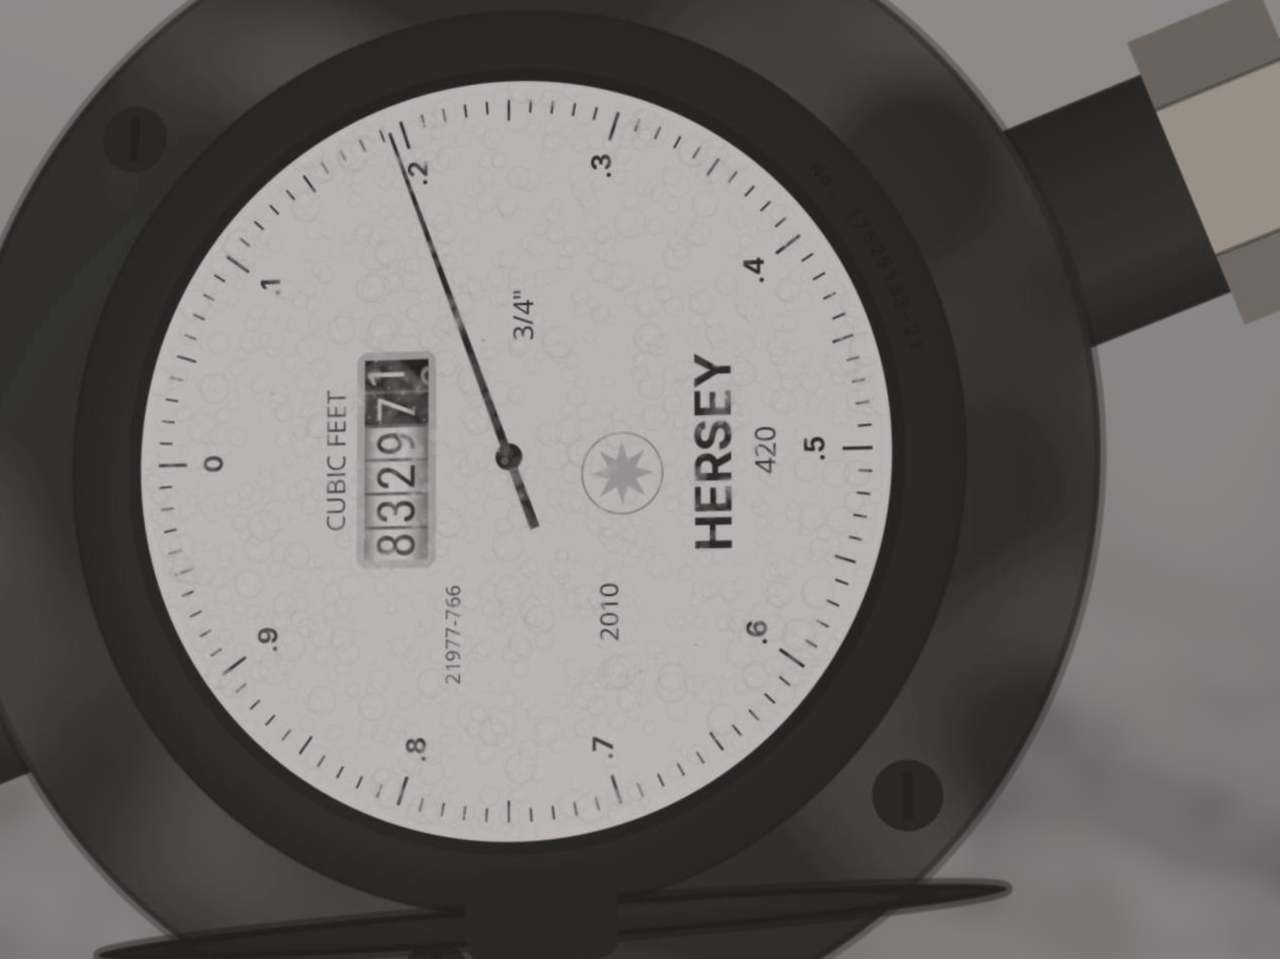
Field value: 832971.19 (ft³)
